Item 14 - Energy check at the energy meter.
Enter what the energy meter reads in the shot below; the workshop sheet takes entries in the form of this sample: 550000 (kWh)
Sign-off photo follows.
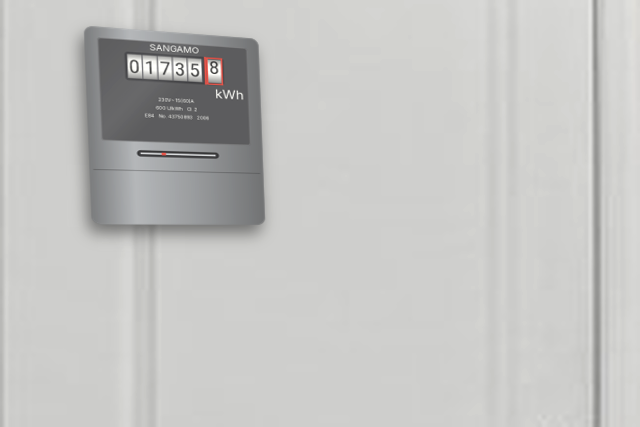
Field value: 1735.8 (kWh)
